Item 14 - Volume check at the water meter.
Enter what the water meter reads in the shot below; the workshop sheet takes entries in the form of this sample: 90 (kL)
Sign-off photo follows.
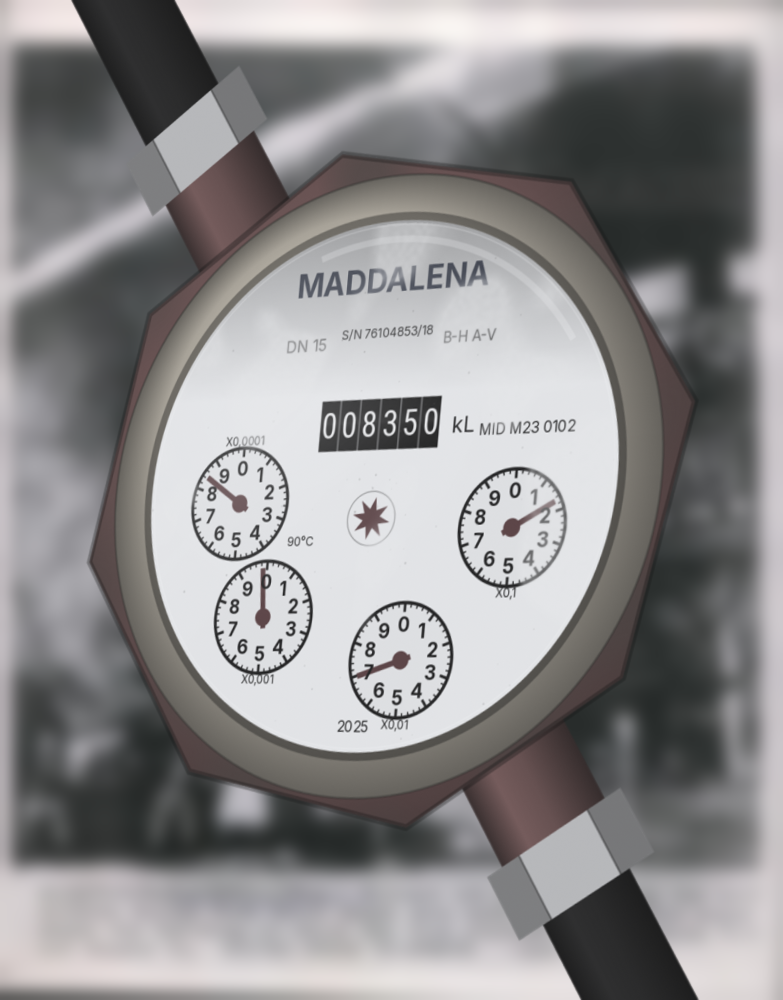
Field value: 8350.1698 (kL)
